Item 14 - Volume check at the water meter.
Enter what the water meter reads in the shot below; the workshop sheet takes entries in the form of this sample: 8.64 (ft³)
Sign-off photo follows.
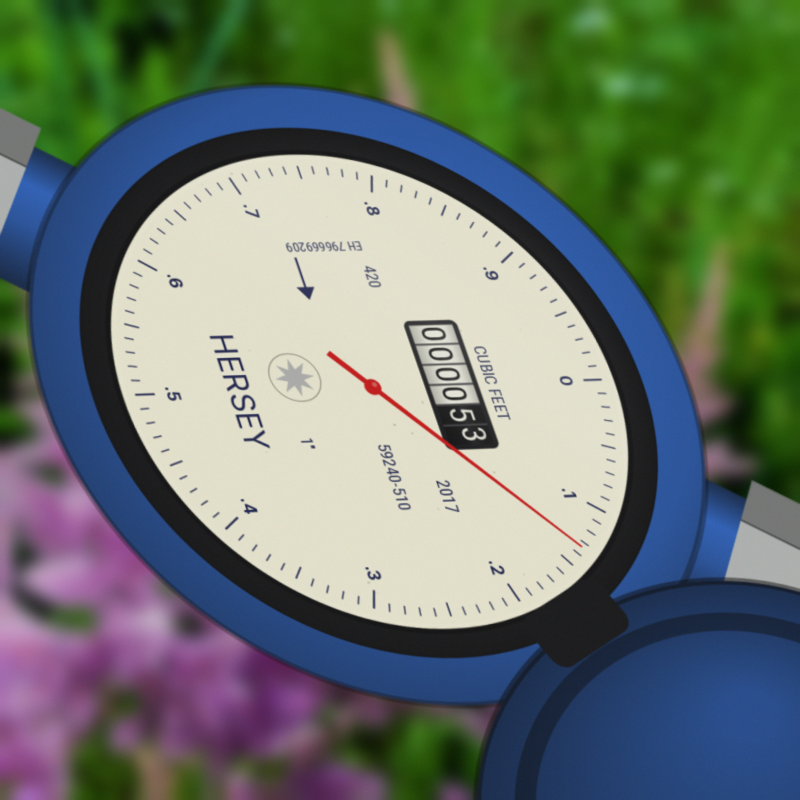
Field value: 53.13 (ft³)
